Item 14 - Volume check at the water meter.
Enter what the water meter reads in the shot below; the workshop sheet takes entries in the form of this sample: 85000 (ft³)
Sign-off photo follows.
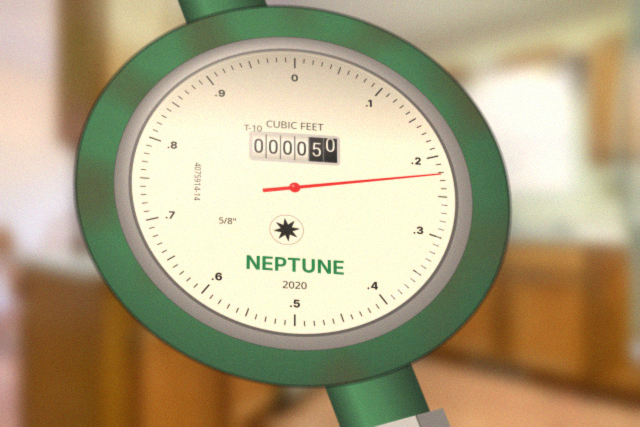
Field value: 50.22 (ft³)
